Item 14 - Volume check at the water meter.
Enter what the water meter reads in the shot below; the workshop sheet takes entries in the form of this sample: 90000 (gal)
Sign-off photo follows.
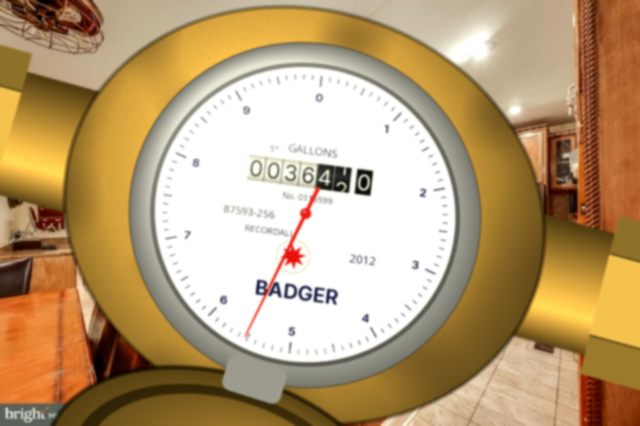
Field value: 36415.5 (gal)
